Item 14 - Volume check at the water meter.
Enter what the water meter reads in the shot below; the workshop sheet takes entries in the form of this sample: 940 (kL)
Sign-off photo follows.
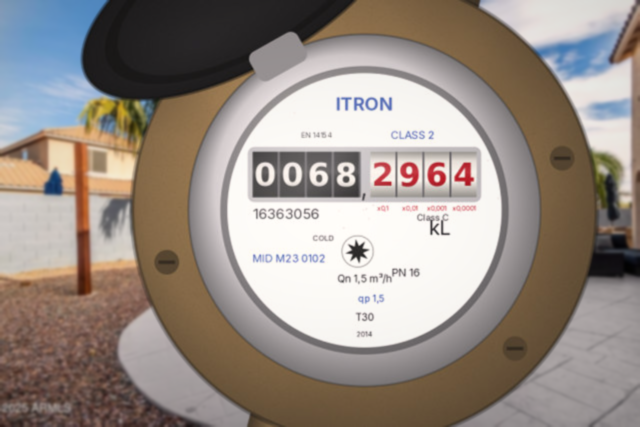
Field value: 68.2964 (kL)
